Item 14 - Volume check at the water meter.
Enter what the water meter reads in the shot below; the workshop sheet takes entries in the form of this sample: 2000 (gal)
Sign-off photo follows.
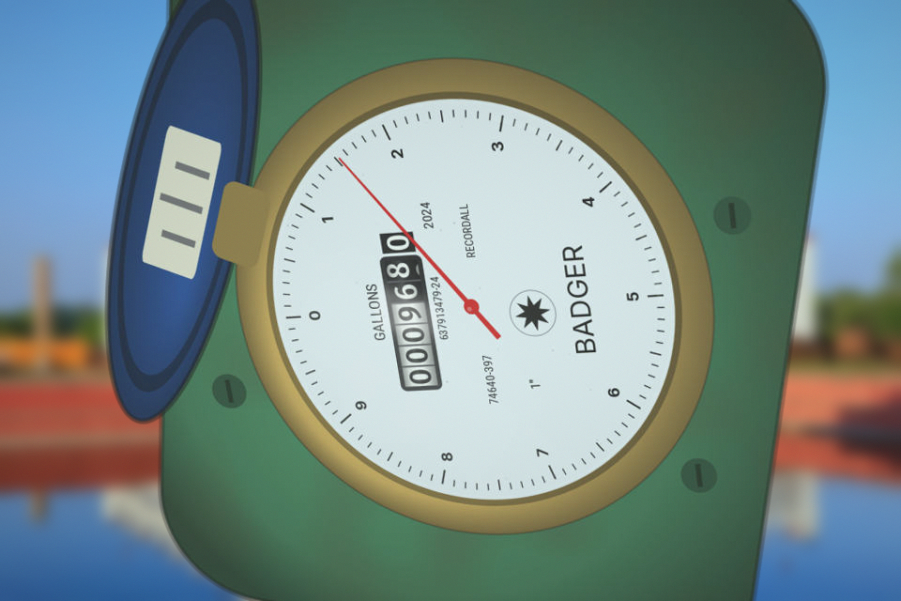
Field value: 9681.5 (gal)
